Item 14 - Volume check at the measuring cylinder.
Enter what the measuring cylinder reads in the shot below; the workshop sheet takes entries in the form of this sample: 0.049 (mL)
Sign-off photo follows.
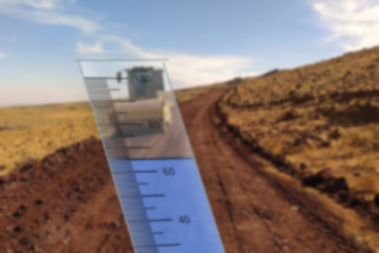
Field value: 65 (mL)
